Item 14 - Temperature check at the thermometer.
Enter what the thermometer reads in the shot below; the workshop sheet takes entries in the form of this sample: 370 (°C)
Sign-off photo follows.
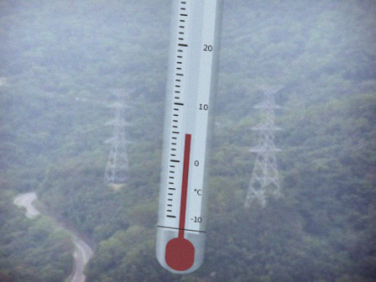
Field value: 5 (°C)
